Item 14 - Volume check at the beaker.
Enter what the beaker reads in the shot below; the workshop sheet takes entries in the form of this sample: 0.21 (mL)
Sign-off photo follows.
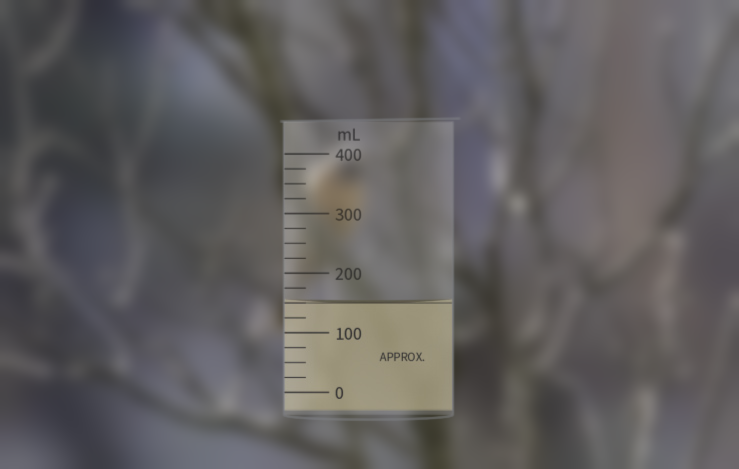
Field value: 150 (mL)
